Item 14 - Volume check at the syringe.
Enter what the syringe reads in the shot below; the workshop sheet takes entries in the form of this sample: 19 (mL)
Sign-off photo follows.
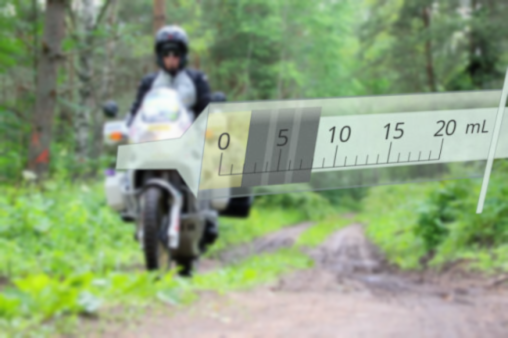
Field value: 2 (mL)
